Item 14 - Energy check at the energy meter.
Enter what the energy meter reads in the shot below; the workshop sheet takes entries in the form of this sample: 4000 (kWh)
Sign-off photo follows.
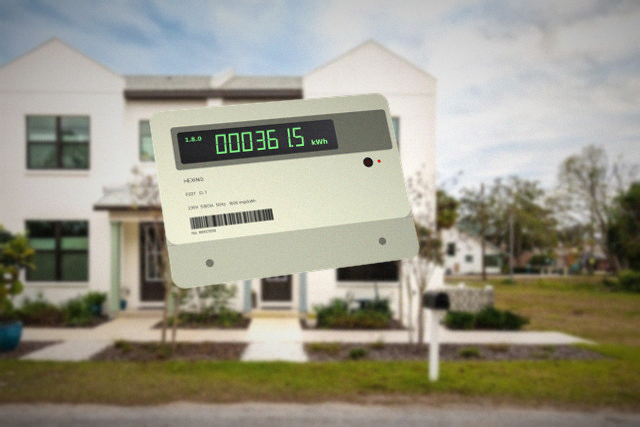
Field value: 361.5 (kWh)
